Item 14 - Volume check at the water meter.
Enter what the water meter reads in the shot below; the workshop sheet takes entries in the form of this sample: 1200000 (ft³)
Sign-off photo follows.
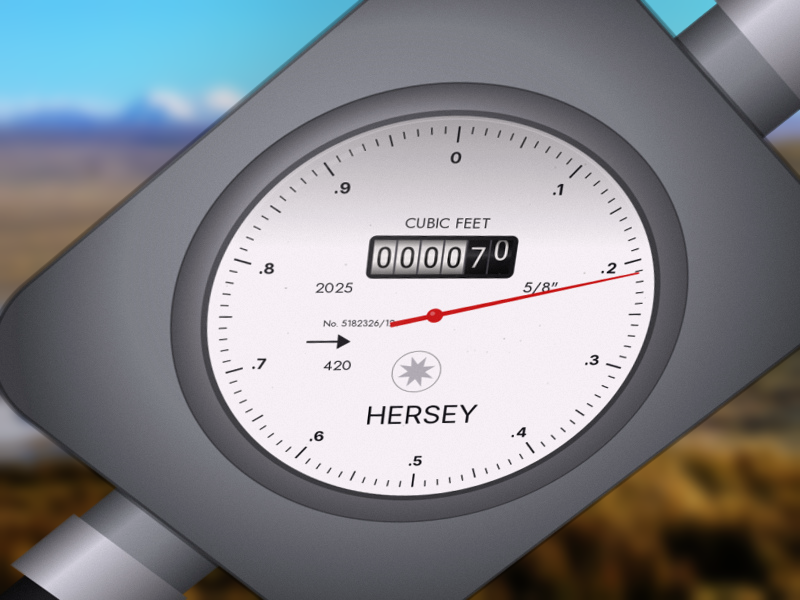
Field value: 70.21 (ft³)
